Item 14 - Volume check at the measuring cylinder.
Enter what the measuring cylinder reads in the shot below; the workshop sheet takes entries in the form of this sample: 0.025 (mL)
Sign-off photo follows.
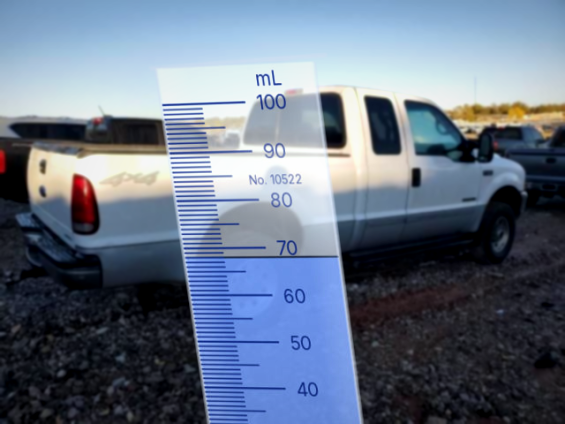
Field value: 68 (mL)
